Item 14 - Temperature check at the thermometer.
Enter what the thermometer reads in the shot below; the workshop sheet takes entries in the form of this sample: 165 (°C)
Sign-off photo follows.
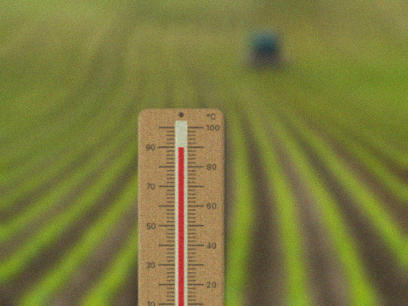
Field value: 90 (°C)
